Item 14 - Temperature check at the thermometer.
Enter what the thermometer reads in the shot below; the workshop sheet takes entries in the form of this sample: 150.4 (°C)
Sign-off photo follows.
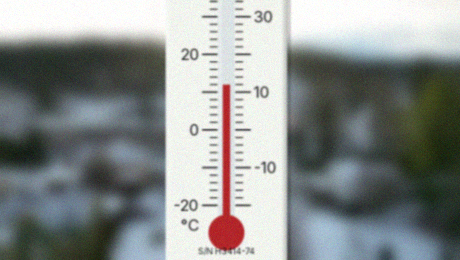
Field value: 12 (°C)
